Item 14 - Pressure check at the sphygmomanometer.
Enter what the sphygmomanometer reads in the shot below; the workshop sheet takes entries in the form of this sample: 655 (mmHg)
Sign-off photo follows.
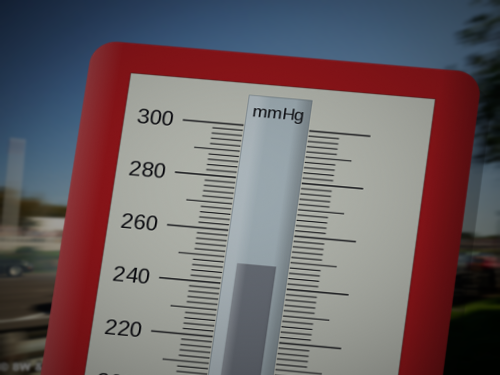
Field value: 248 (mmHg)
